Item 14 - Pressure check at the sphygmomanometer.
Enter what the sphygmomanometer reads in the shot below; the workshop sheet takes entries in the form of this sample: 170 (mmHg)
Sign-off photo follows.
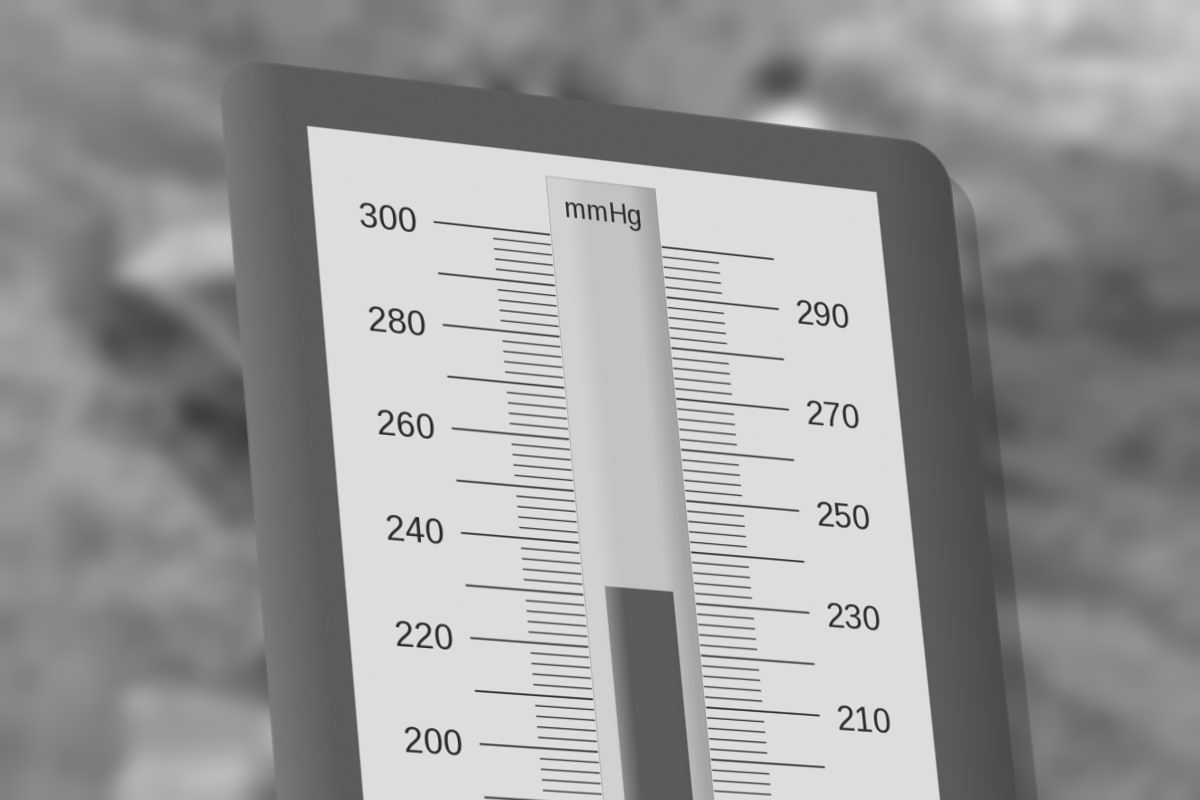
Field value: 232 (mmHg)
